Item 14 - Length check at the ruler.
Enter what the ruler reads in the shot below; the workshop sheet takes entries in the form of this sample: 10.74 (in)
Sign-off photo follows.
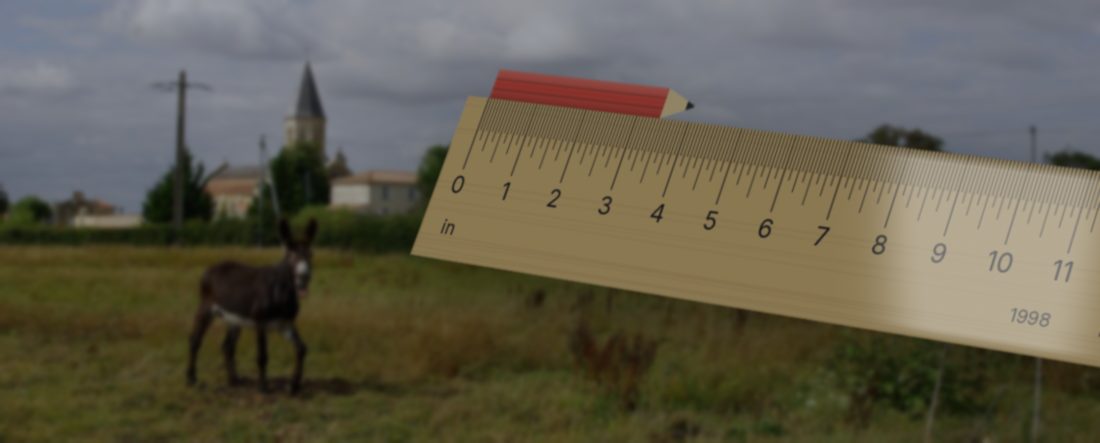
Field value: 4 (in)
